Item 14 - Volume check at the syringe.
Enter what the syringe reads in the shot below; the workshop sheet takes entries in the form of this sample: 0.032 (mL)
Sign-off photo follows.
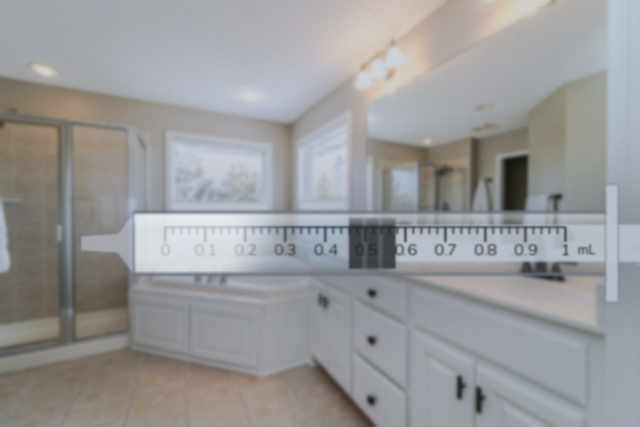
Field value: 0.46 (mL)
